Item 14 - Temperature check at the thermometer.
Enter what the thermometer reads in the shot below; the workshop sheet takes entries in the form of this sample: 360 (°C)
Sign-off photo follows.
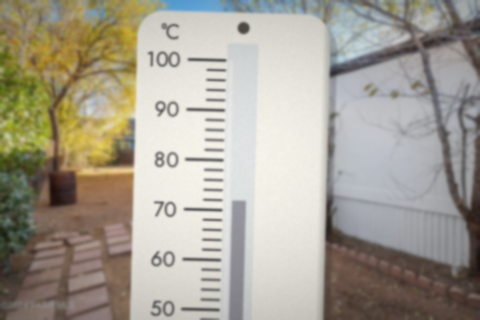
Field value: 72 (°C)
